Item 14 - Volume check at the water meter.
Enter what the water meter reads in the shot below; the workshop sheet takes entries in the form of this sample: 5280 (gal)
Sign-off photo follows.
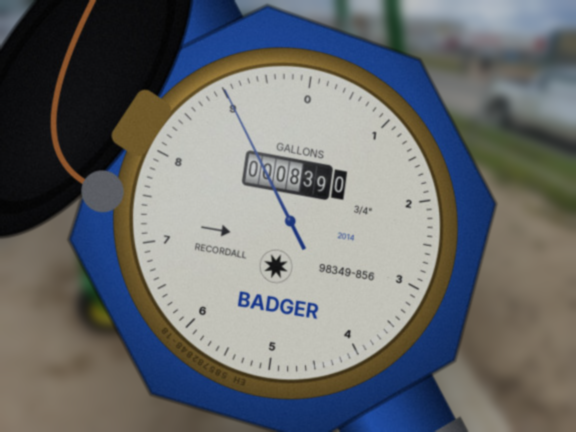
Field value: 8389.0 (gal)
